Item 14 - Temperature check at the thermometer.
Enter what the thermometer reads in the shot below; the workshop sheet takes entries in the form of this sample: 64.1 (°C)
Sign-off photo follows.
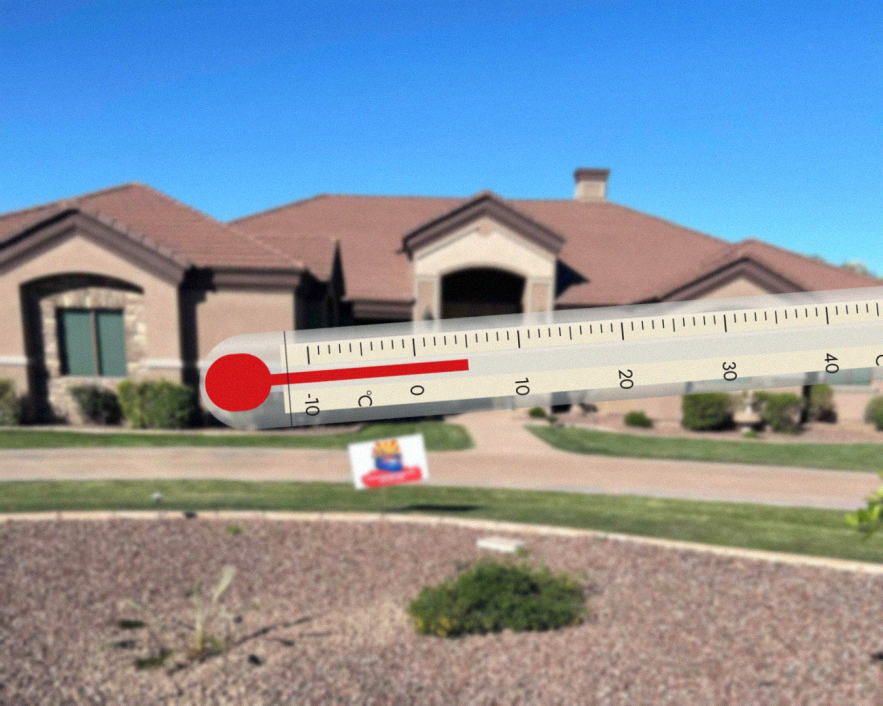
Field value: 5 (°C)
